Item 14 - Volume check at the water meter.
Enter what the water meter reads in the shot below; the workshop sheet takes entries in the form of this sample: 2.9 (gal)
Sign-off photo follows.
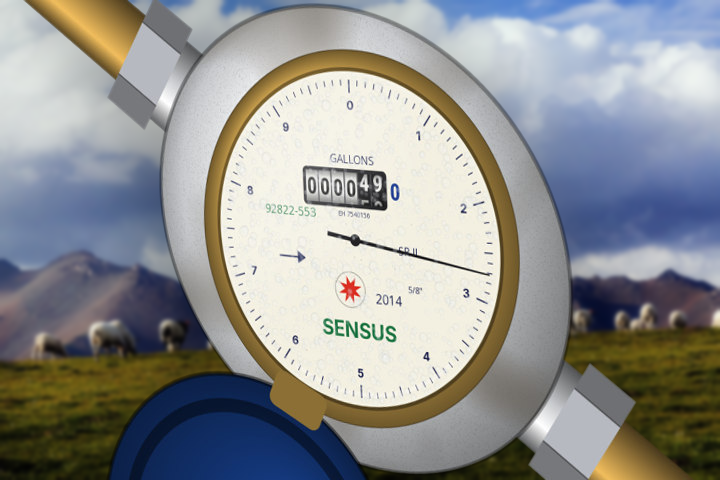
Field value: 492.7 (gal)
